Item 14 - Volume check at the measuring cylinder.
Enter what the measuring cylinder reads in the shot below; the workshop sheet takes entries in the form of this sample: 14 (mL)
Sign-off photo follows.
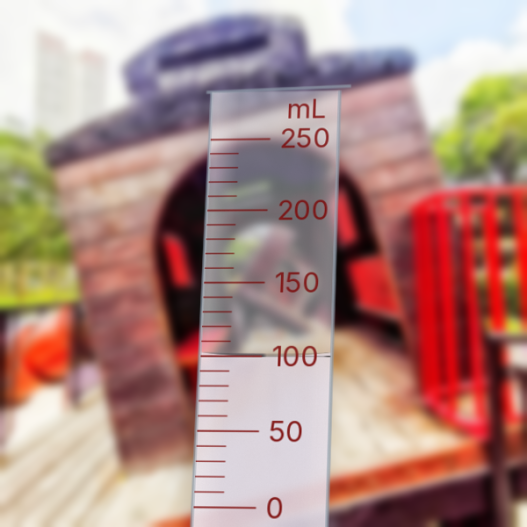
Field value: 100 (mL)
